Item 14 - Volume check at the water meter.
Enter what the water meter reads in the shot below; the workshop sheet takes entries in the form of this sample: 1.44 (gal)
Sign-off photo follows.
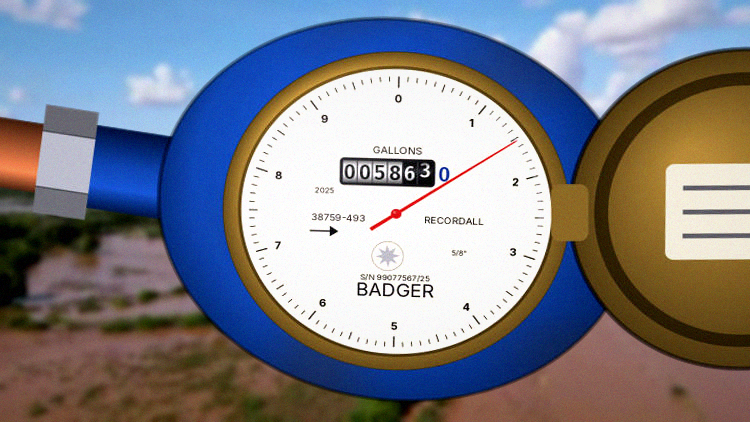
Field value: 58631.5 (gal)
